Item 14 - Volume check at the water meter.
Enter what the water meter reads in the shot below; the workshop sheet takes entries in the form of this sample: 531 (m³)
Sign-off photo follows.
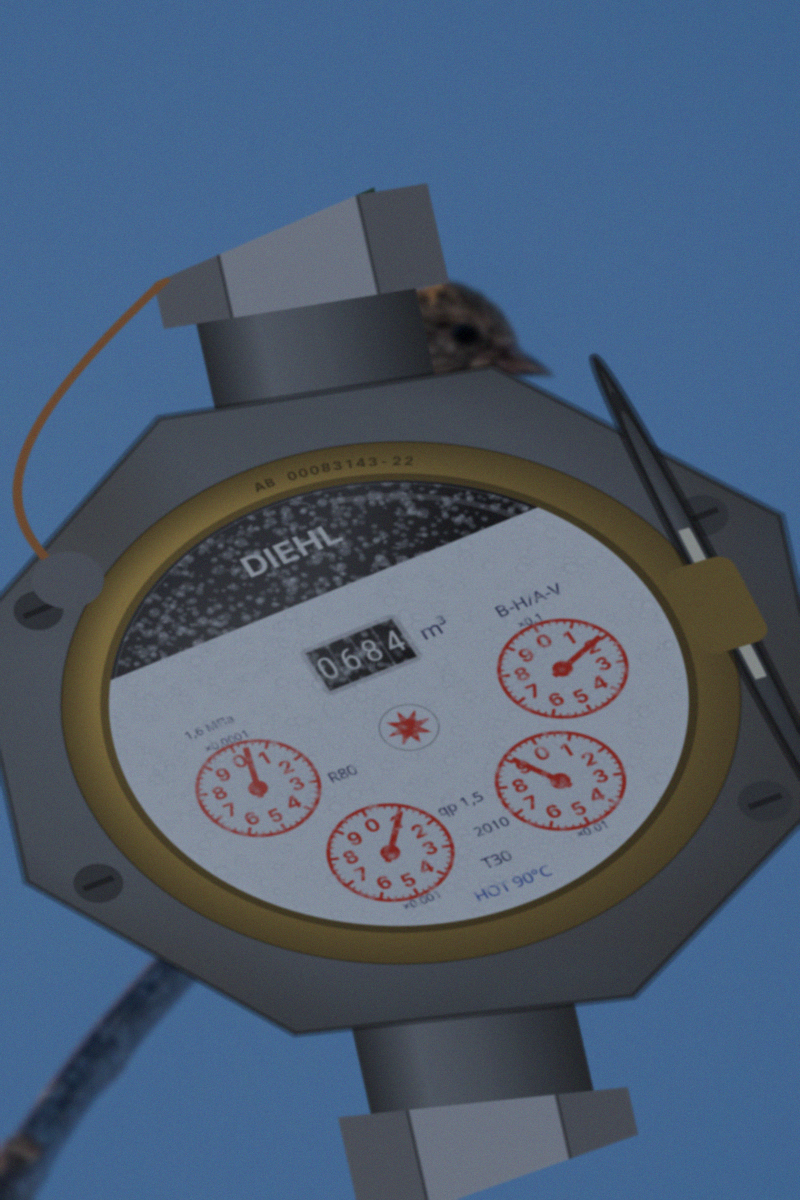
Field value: 684.1910 (m³)
